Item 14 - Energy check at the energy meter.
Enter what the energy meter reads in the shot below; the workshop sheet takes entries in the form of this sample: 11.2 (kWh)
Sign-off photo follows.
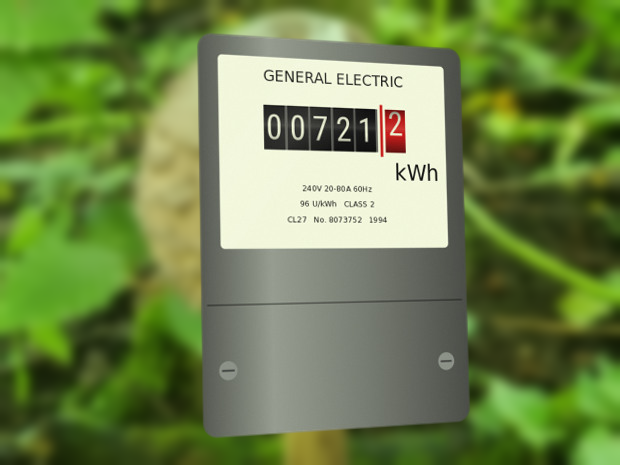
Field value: 721.2 (kWh)
